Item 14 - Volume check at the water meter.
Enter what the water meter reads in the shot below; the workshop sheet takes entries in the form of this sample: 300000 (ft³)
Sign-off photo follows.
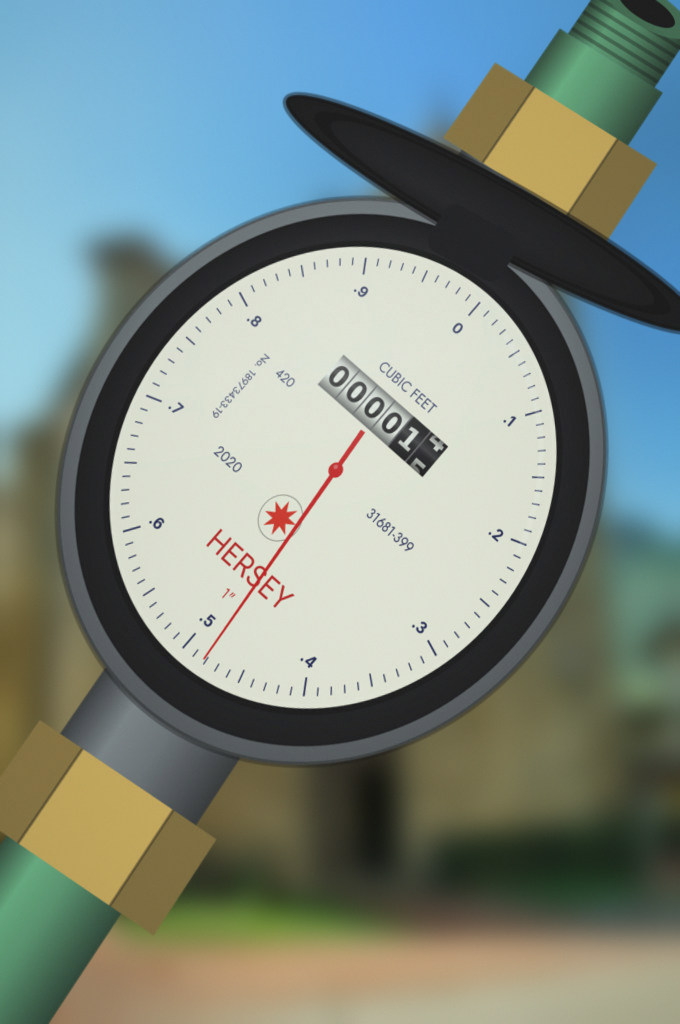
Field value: 14.48 (ft³)
